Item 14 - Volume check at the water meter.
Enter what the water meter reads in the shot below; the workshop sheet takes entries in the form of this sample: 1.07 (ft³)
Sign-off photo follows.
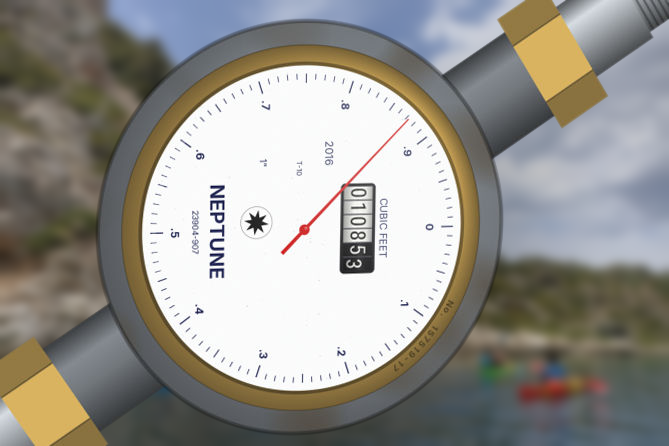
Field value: 10852.87 (ft³)
